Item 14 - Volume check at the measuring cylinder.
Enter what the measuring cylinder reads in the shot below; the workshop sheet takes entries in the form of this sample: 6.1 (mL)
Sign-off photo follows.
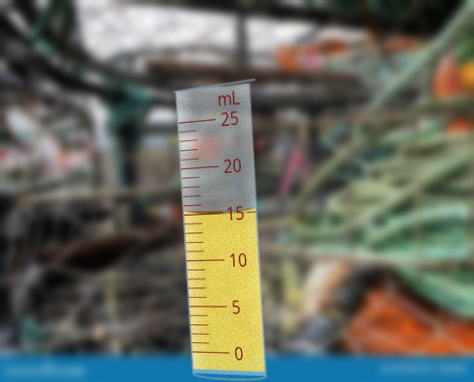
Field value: 15 (mL)
